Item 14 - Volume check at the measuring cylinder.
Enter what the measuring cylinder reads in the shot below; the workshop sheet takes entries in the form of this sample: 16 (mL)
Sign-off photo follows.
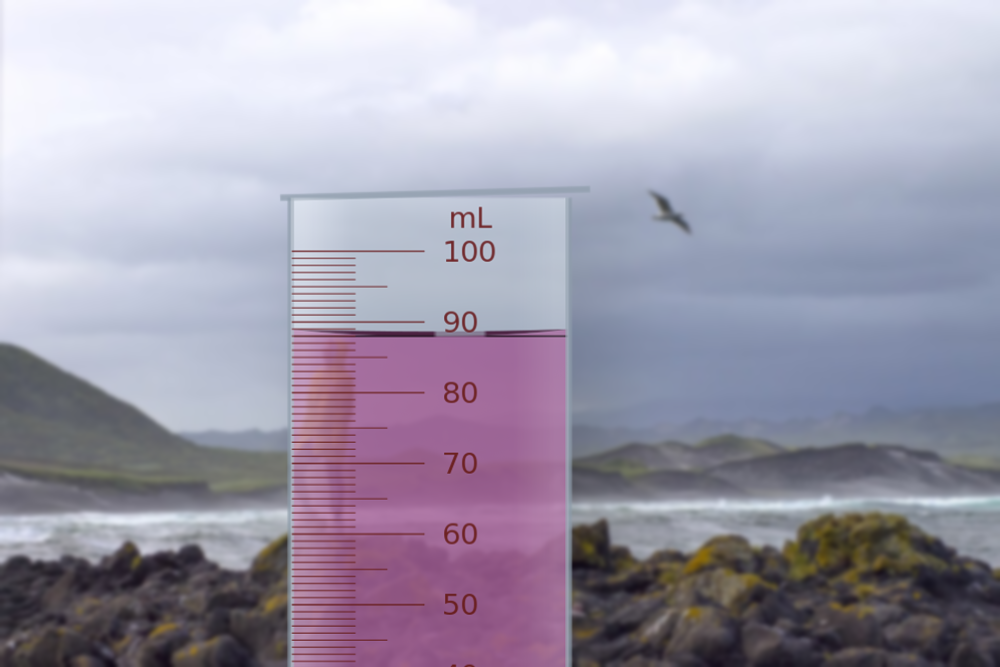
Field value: 88 (mL)
